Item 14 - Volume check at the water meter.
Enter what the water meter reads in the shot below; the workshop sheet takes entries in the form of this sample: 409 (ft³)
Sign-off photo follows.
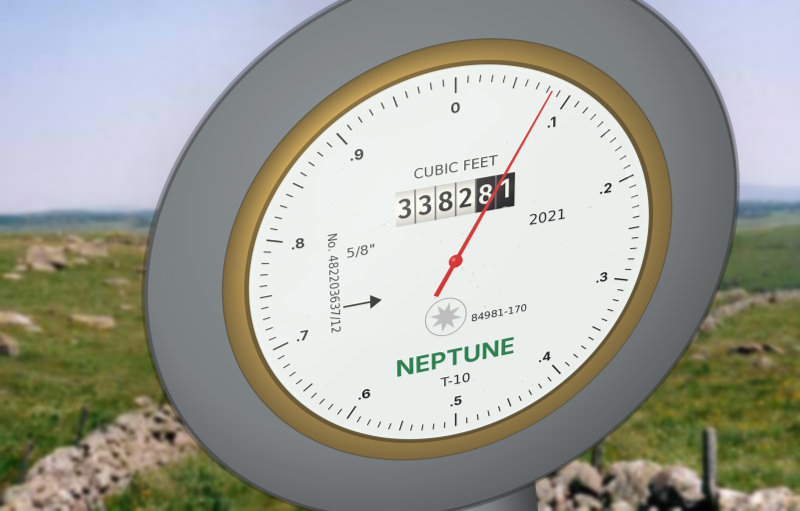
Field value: 338281.08 (ft³)
